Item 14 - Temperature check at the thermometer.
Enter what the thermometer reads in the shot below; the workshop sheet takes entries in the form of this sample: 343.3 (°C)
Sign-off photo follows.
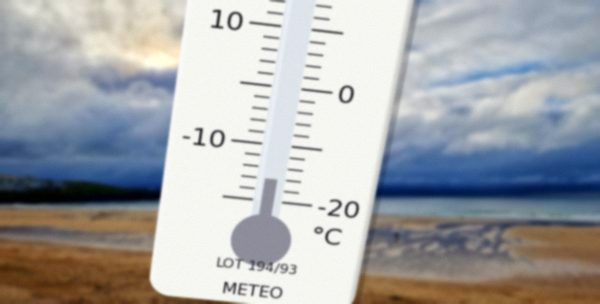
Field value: -16 (°C)
